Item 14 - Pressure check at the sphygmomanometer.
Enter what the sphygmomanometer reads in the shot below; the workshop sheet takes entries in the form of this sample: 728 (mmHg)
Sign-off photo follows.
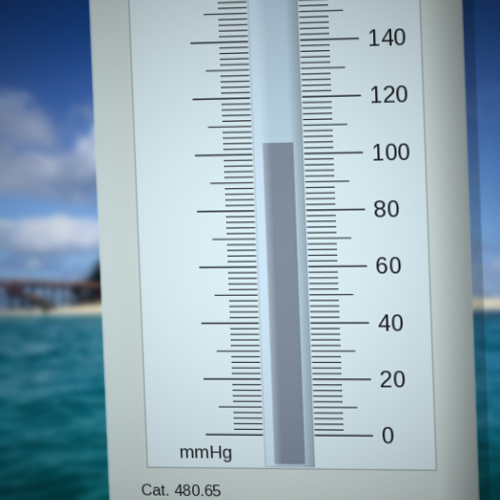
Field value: 104 (mmHg)
